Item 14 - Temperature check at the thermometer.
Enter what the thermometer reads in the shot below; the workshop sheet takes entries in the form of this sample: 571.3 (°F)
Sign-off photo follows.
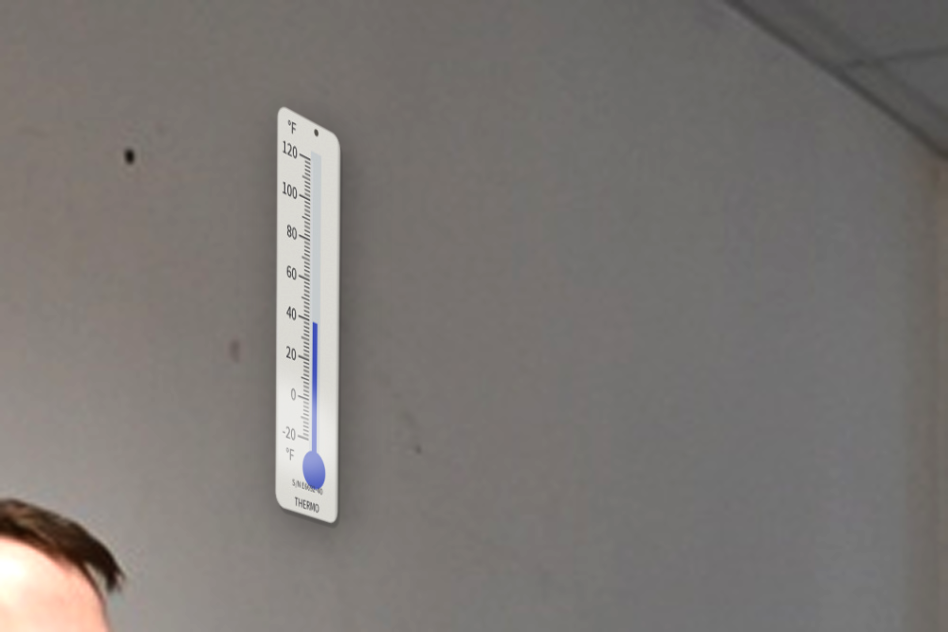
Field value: 40 (°F)
